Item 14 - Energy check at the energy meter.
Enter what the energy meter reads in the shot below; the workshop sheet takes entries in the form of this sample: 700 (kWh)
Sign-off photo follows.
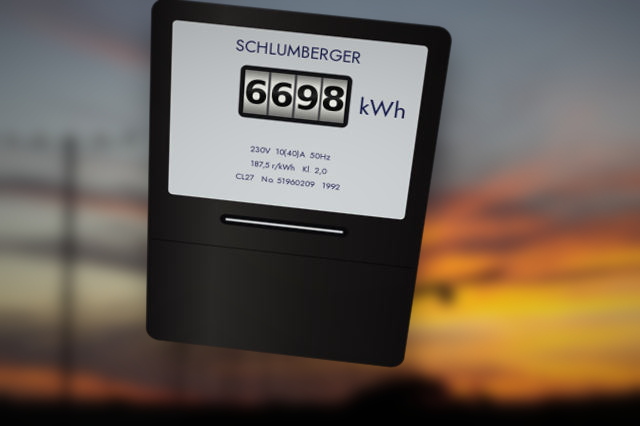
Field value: 6698 (kWh)
